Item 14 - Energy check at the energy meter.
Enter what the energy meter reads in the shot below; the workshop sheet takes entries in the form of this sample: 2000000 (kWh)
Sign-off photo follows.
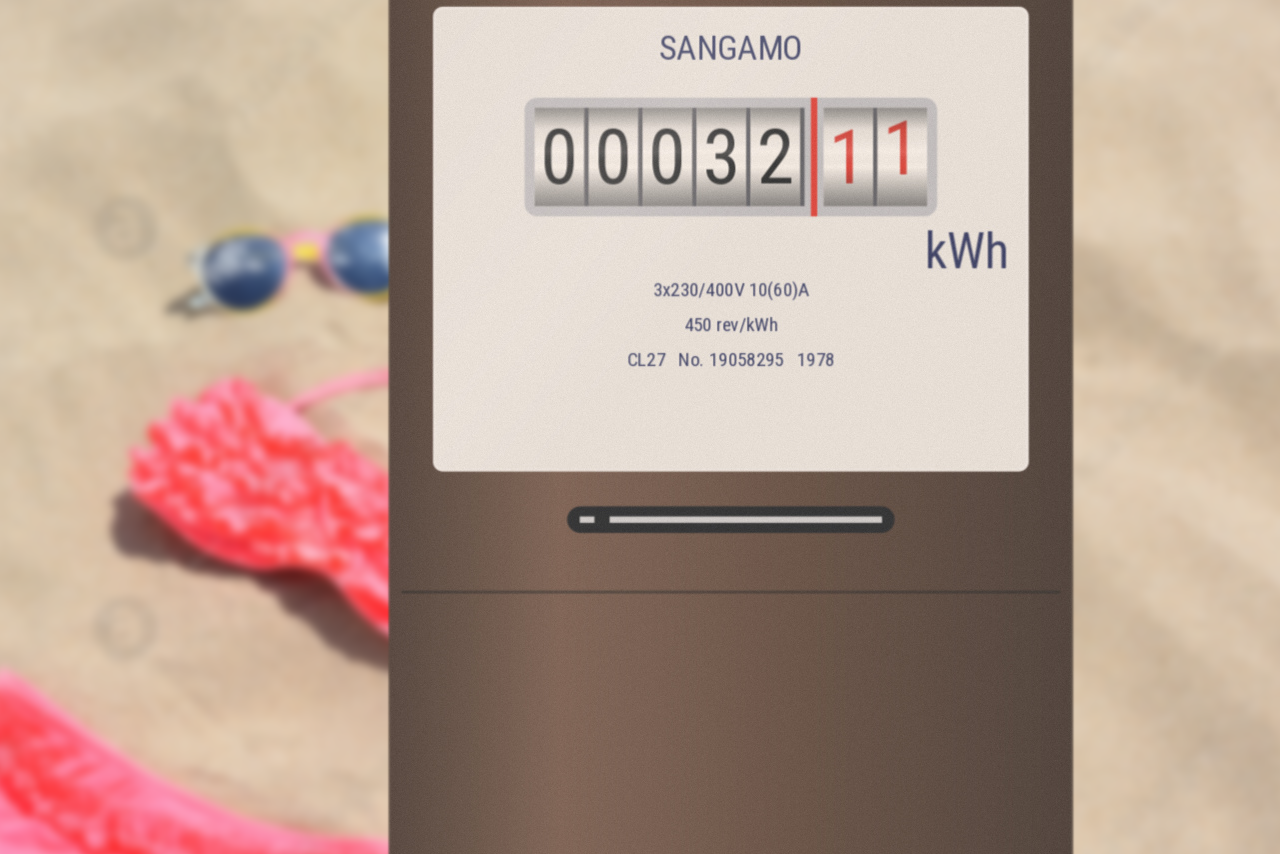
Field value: 32.11 (kWh)
